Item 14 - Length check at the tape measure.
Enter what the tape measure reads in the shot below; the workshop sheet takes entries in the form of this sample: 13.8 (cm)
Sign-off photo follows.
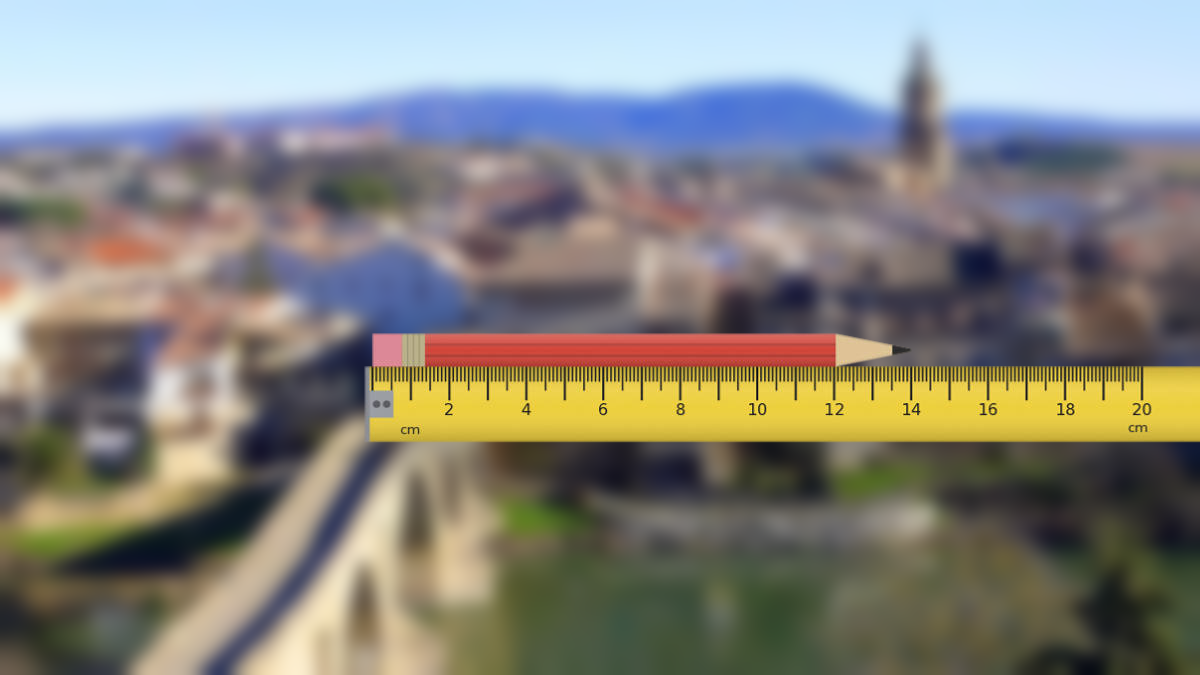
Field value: 14 (cm)
